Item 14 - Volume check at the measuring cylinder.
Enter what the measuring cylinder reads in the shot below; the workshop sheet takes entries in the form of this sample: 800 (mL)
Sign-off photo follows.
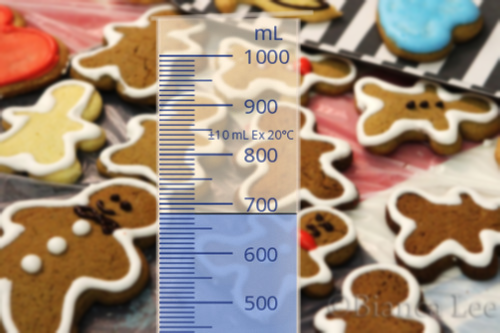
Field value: 680 (mL)
